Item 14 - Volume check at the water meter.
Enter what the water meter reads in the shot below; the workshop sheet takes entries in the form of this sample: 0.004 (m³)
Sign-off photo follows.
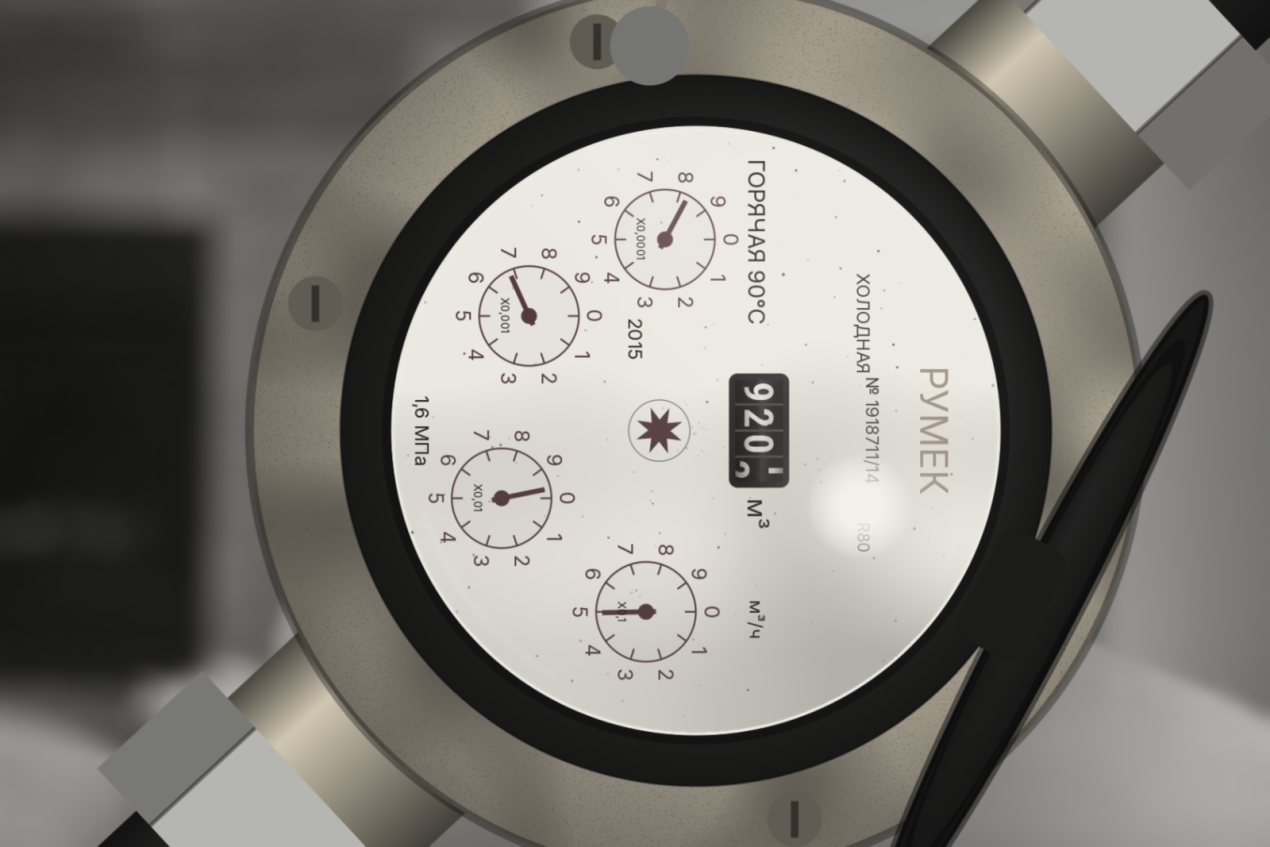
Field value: 9201.4968 (m³)
